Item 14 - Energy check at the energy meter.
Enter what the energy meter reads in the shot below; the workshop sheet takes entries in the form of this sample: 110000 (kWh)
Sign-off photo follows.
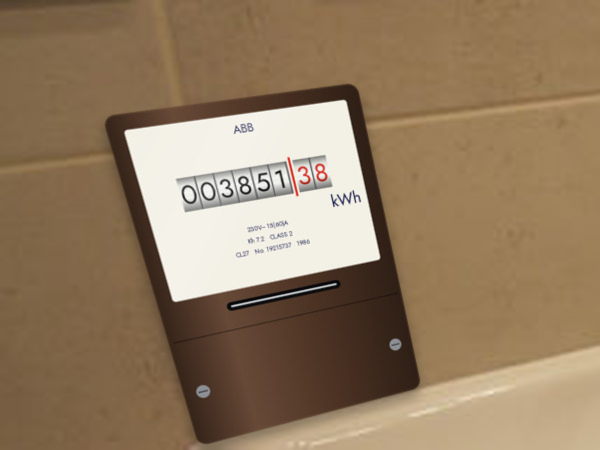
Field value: 3851.38 (kWh)
